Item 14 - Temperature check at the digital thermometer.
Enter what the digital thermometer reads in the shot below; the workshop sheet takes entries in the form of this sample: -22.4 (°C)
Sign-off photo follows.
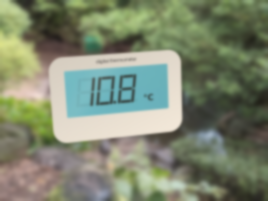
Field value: 10.8 (°C)
